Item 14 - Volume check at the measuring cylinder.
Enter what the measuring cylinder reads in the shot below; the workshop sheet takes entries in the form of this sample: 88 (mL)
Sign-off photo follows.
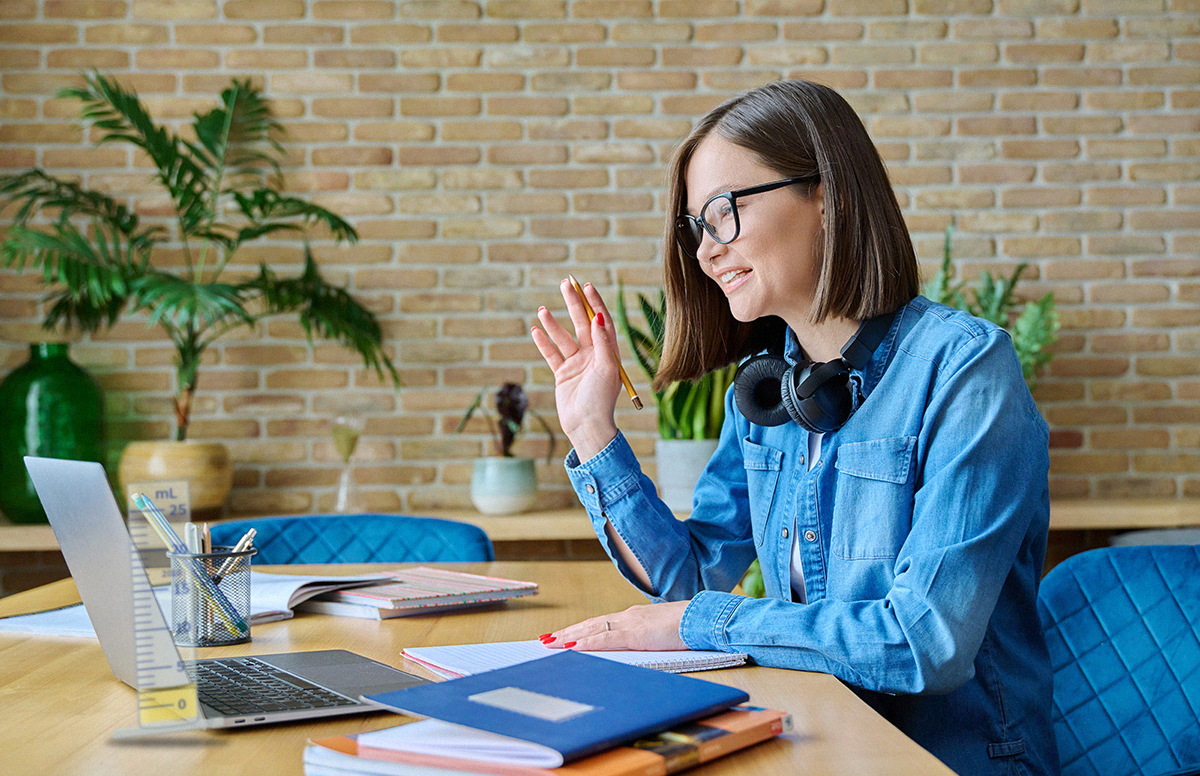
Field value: 2 (mL)
